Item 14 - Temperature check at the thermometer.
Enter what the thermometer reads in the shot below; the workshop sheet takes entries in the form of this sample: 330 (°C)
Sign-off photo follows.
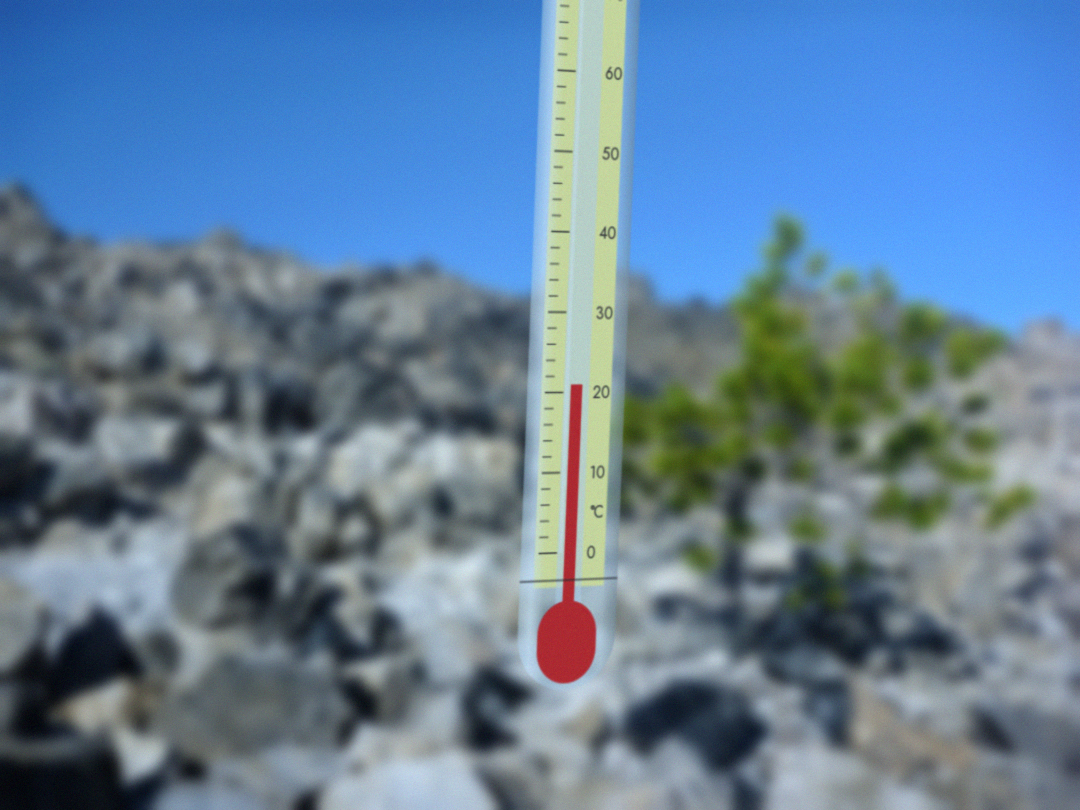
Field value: 21 (°C)
